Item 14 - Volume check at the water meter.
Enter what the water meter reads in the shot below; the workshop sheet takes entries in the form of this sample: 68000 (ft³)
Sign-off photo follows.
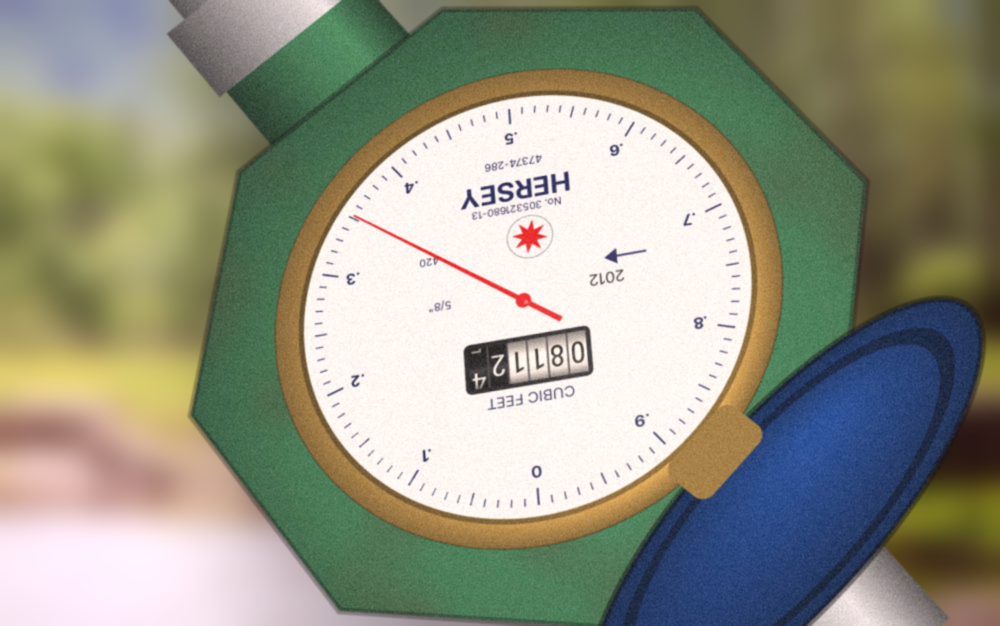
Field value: 81124.35 (ft³)
